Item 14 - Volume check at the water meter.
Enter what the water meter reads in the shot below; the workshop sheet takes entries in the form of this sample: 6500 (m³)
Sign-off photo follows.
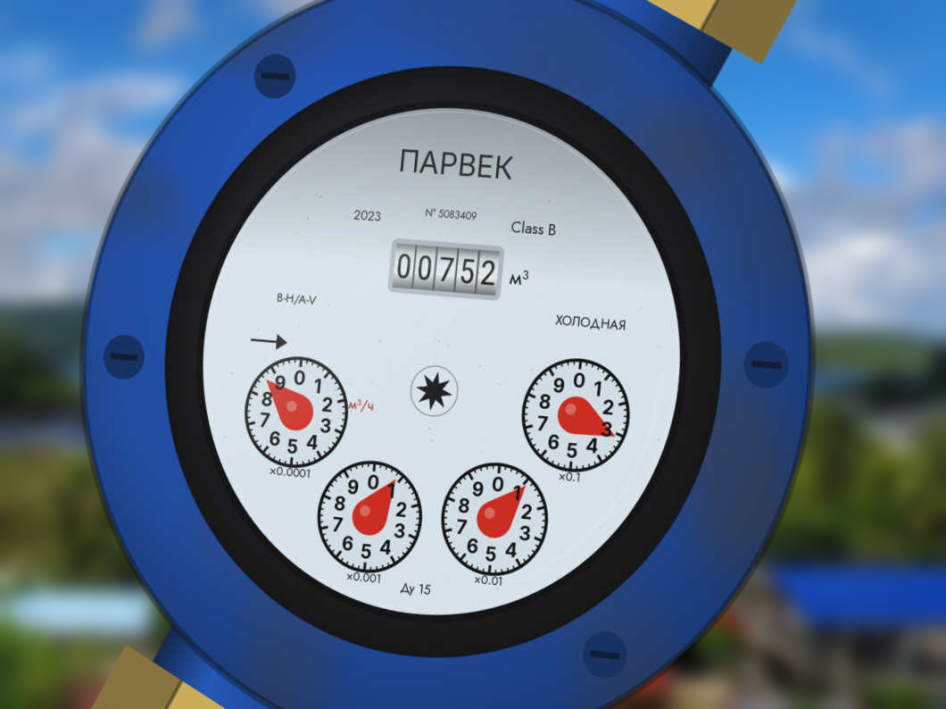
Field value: 752.3108 (m³)
